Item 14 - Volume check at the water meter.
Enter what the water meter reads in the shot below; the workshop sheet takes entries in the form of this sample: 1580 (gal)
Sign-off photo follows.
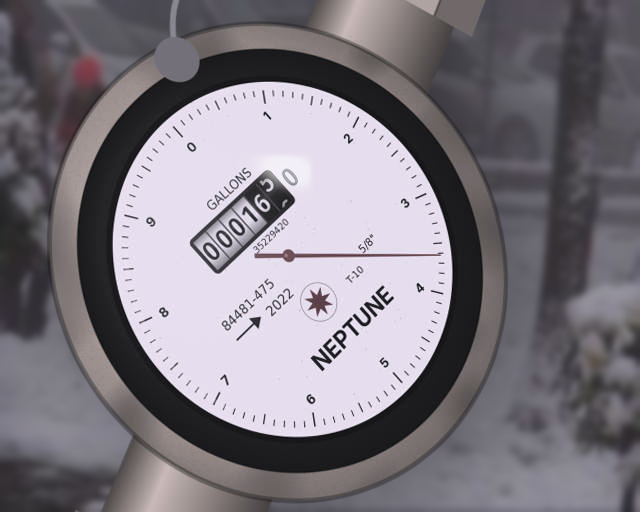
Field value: 1653.6 (gal)
